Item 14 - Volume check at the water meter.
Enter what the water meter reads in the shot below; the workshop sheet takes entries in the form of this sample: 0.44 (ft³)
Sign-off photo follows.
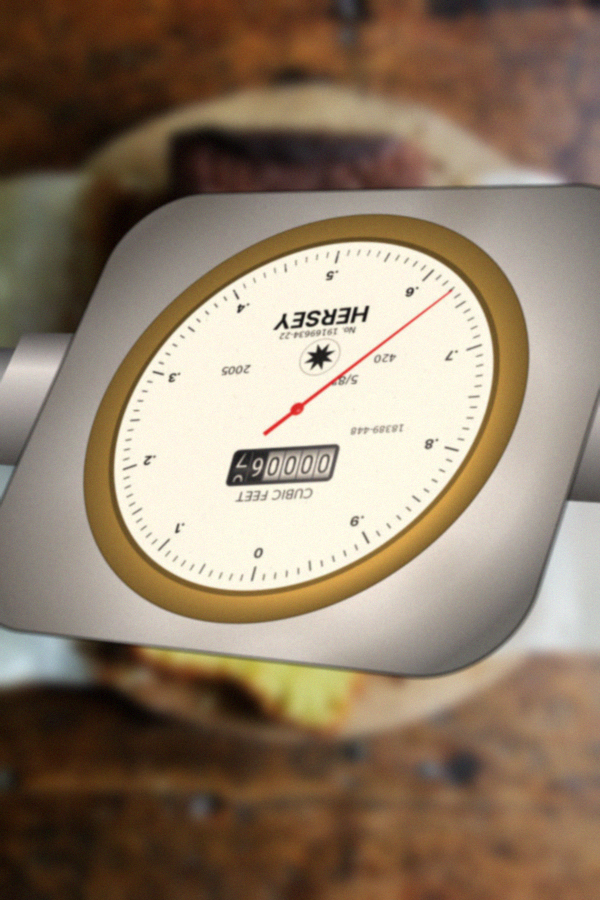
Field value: 66.63 (ft³)
